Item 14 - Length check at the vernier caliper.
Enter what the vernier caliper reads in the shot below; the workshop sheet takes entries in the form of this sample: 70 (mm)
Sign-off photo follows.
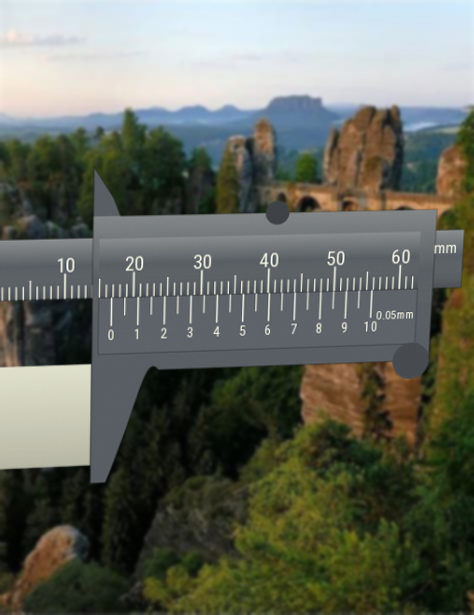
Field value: 16.8 (mm)
